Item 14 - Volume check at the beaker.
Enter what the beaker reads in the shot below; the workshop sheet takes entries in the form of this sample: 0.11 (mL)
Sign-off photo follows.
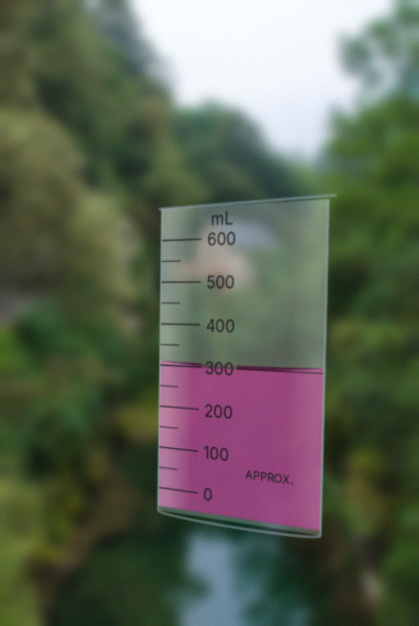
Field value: 300 (mL)
